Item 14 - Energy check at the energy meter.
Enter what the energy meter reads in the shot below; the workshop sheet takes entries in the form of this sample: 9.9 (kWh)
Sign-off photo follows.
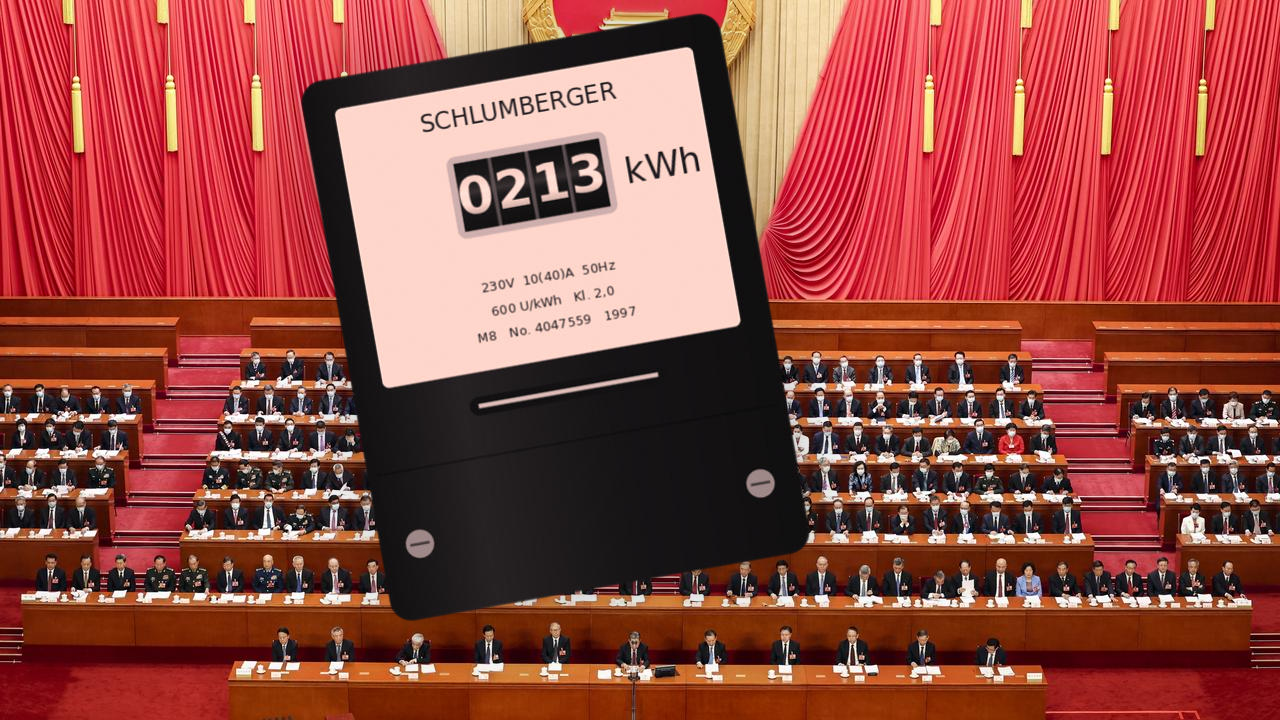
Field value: 213 (kWh)
